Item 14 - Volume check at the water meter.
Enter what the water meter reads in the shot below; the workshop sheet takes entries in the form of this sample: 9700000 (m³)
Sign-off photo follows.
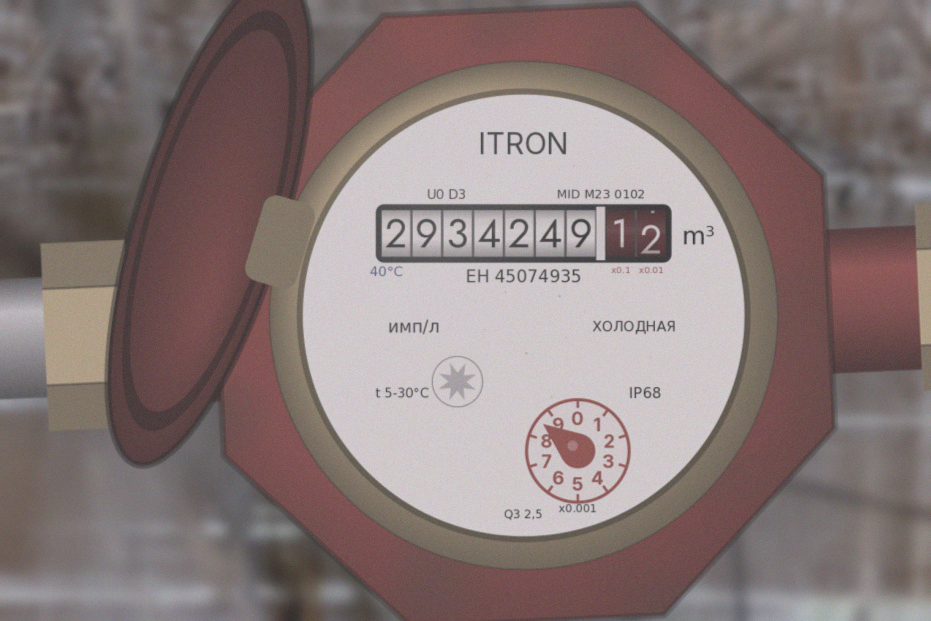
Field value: 2934249.118 (m³)
